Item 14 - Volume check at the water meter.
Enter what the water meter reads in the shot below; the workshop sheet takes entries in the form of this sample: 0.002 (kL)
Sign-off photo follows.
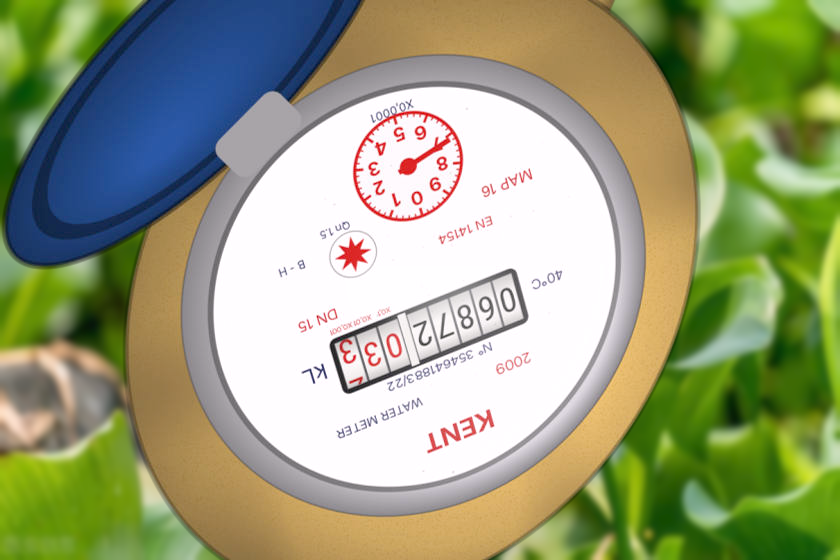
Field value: 6872.0327 (kL)
